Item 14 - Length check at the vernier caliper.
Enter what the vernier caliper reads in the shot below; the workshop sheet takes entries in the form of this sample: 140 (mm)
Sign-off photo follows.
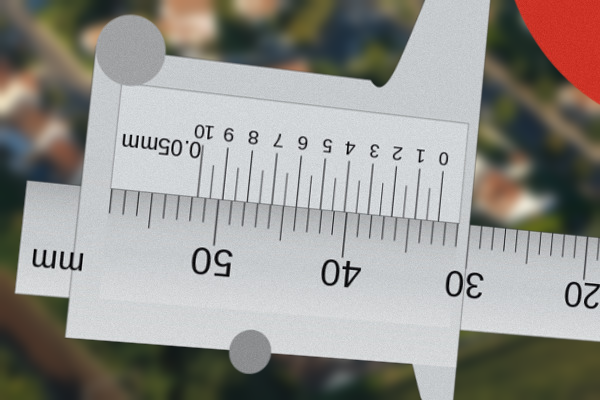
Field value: 32.6 (mm)
